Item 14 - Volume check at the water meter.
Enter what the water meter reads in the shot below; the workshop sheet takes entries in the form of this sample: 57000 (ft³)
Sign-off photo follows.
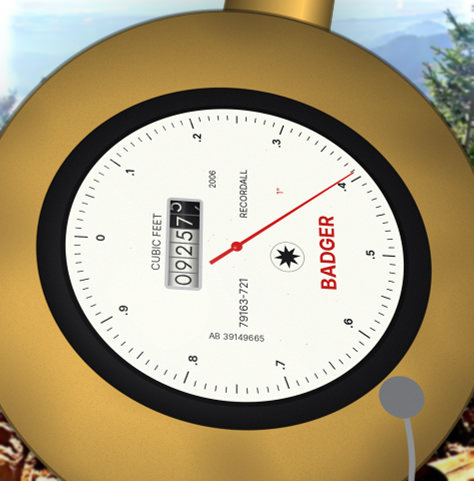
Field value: 92575.39 (ft³)
